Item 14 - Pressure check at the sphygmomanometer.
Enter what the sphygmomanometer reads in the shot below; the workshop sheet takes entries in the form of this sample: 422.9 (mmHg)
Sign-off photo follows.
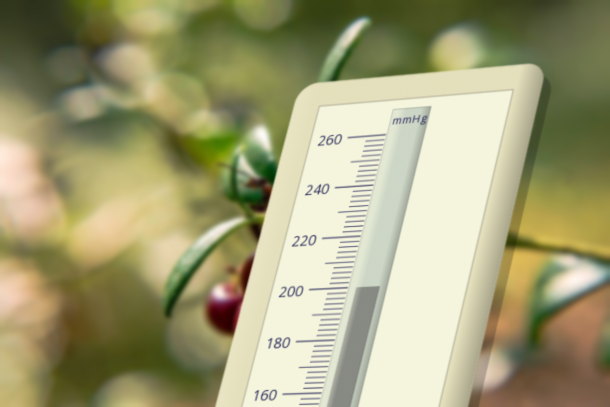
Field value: 200 (mmHg)
